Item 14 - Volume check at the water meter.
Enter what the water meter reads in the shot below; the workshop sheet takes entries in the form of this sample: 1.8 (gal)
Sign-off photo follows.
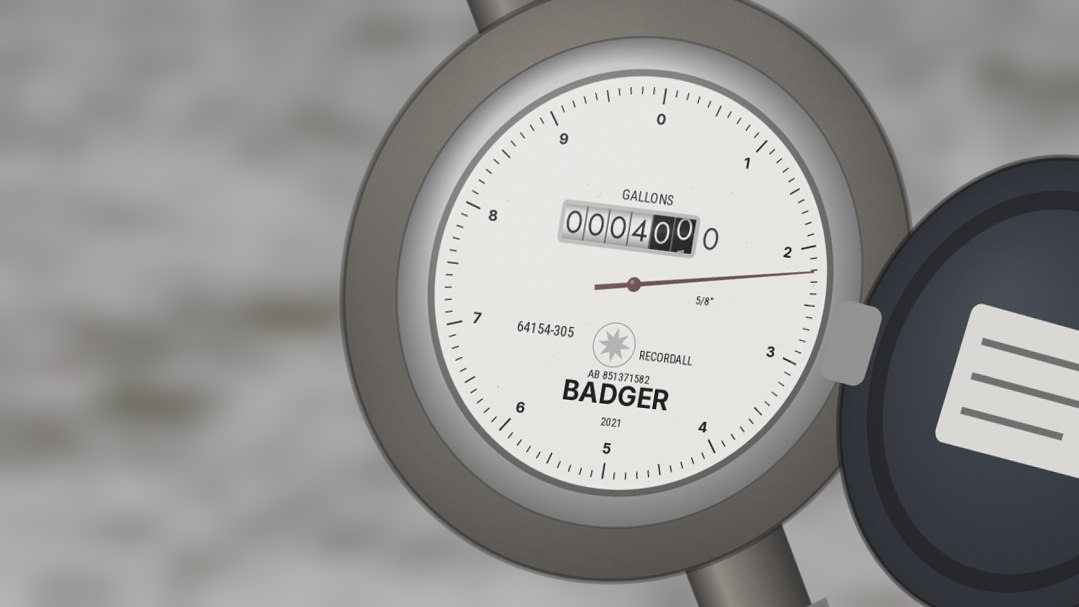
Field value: 4002.2 (gal)
